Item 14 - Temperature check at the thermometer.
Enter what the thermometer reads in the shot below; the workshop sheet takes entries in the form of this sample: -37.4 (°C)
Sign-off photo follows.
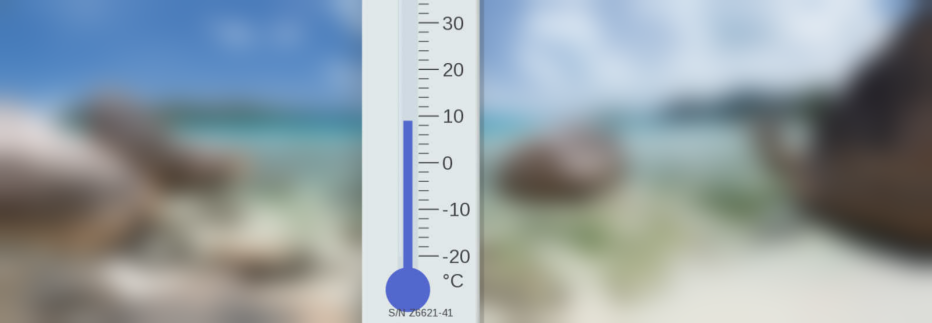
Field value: 9 (°C)
